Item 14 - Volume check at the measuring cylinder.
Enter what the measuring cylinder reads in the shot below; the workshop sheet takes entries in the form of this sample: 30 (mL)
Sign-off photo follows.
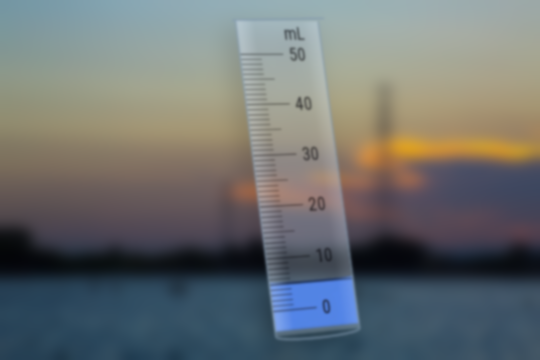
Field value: 5 (mL)
